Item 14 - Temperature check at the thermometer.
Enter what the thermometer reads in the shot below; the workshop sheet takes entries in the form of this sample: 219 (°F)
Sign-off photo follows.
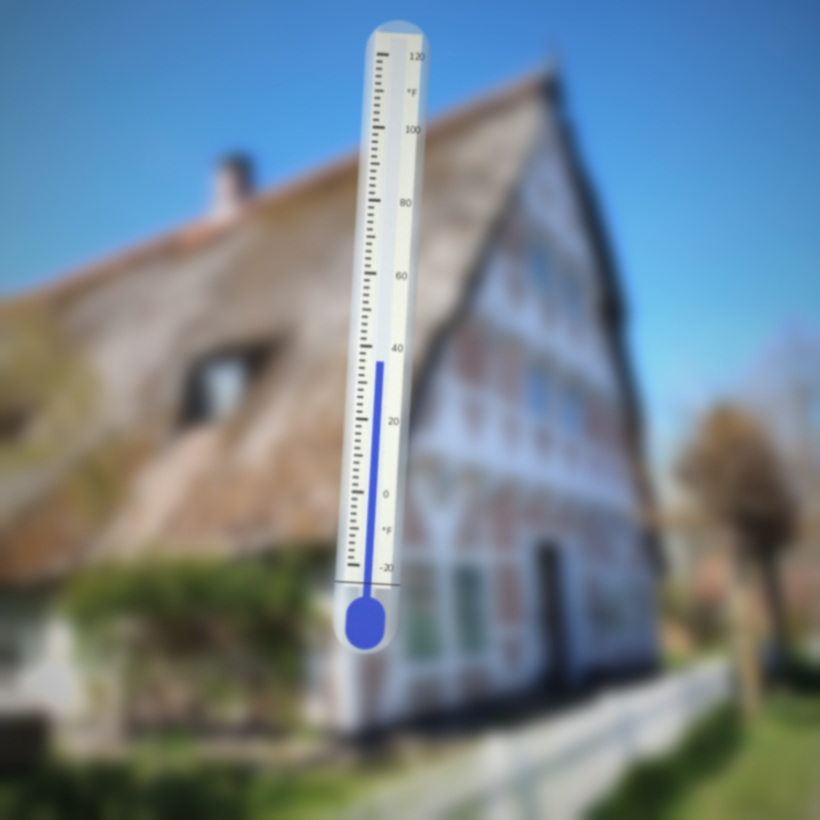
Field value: 36 (°F)
